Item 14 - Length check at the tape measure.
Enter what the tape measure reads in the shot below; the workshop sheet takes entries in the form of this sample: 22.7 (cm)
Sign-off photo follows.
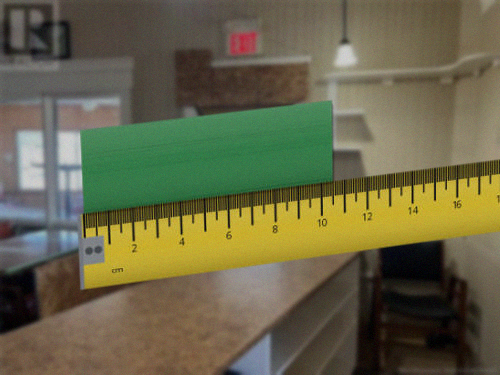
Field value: 10.5 (cm)
